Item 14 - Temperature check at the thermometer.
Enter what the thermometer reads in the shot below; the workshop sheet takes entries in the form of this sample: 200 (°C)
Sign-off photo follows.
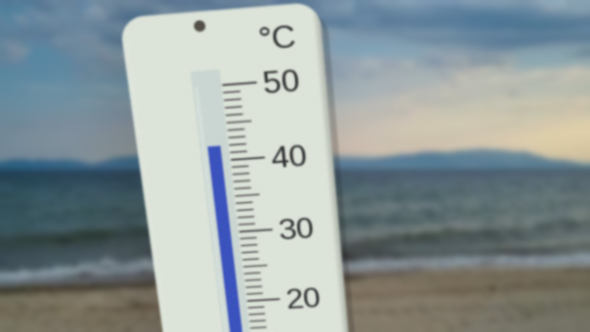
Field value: 42 (°C)
